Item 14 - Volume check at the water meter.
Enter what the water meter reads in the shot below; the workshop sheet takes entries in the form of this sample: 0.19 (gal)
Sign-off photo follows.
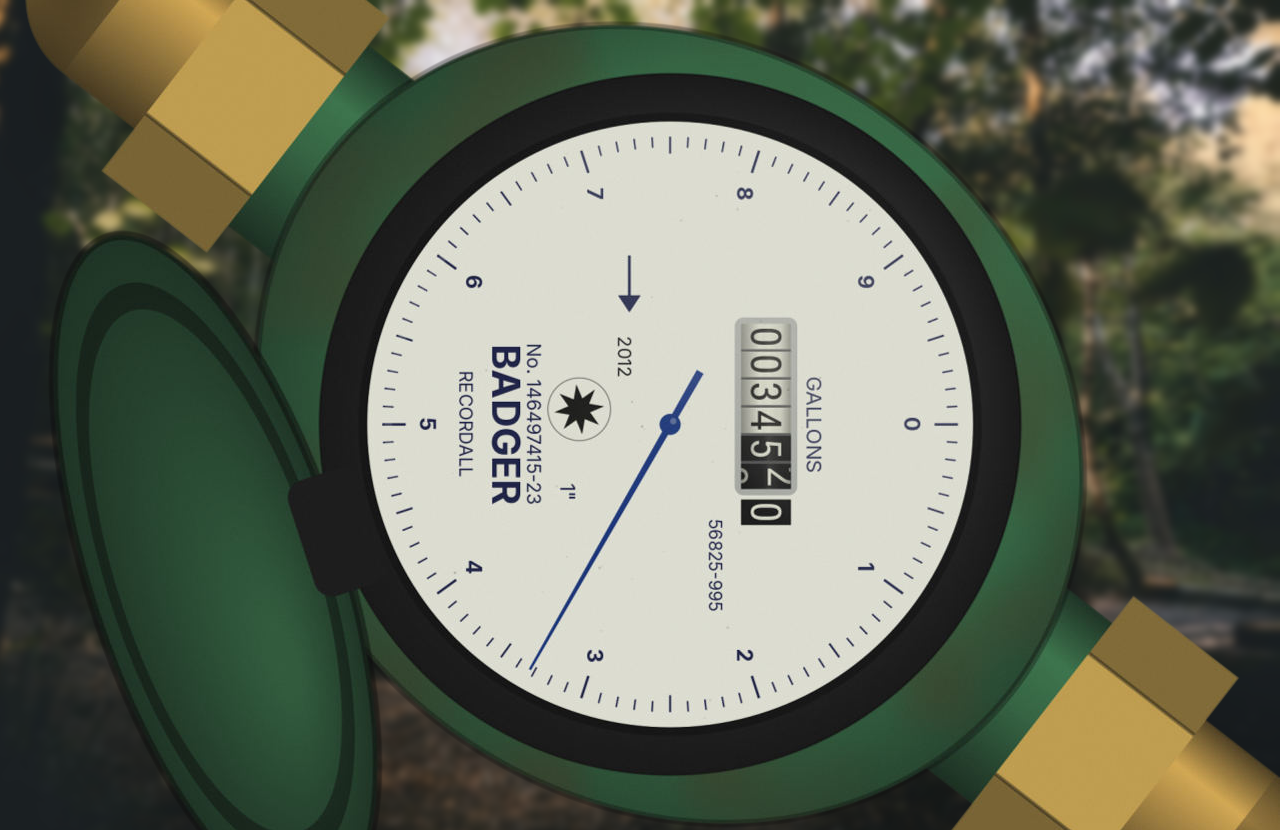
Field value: 34523.3 (gal)
